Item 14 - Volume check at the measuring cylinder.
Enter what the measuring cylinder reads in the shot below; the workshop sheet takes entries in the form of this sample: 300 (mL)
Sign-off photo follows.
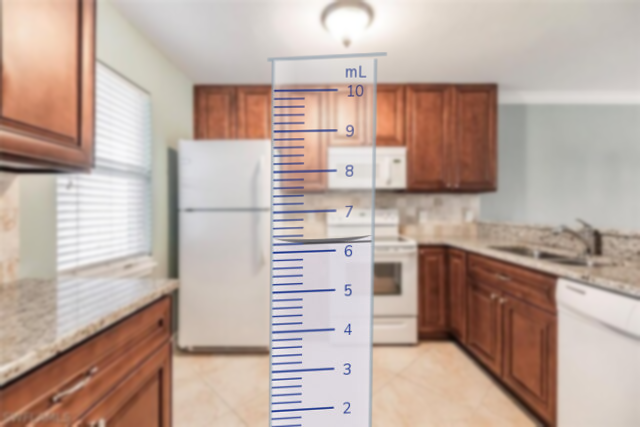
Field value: 6.2 (mL)
